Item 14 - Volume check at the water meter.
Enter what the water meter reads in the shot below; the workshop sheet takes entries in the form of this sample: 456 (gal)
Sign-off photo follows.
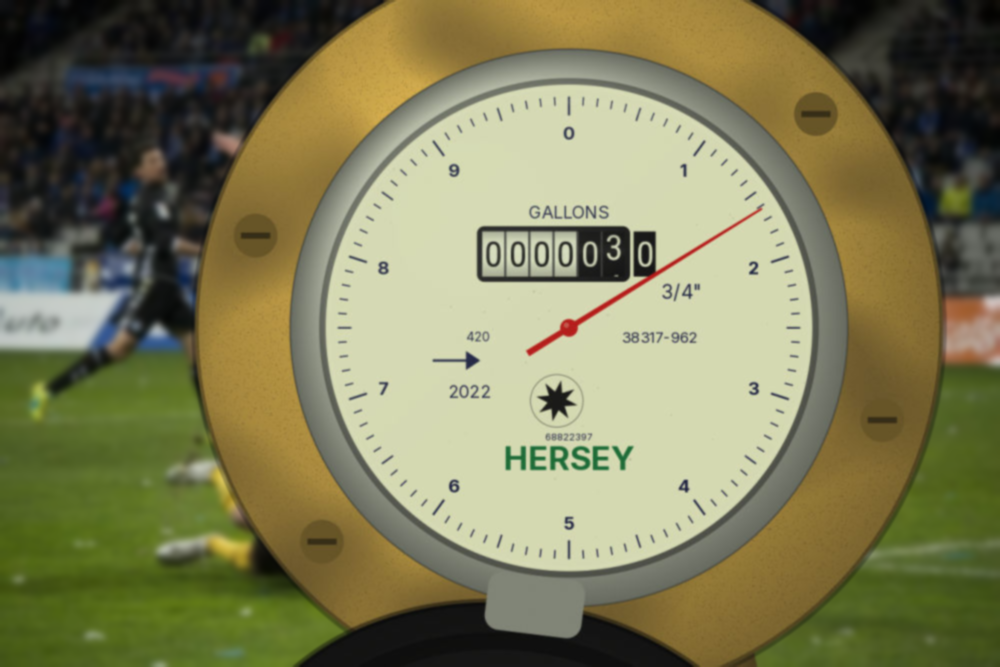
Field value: 31.6 (gal)
